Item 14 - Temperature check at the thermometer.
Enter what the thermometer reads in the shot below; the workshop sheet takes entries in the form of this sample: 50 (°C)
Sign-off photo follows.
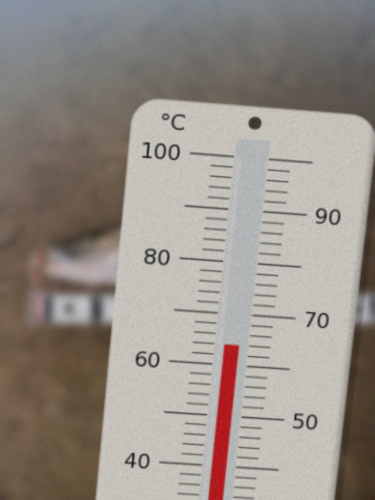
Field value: 64 (°C)
